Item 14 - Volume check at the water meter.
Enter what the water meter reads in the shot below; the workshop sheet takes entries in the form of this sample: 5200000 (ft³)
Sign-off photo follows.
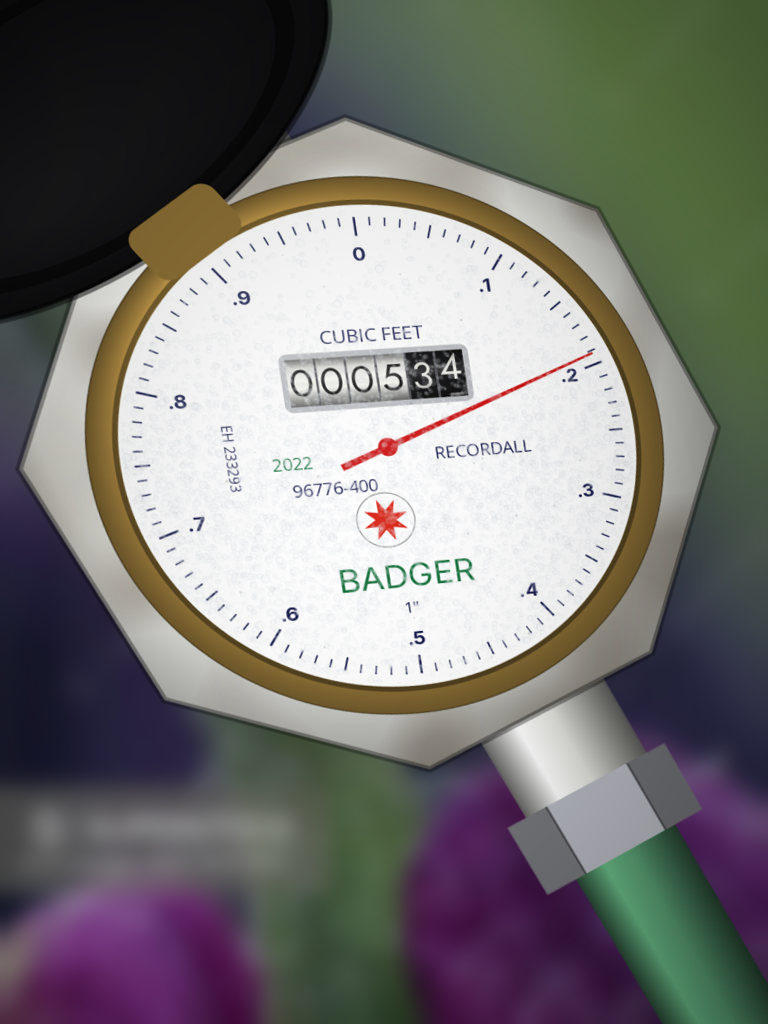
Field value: 534.19 (ft³)
